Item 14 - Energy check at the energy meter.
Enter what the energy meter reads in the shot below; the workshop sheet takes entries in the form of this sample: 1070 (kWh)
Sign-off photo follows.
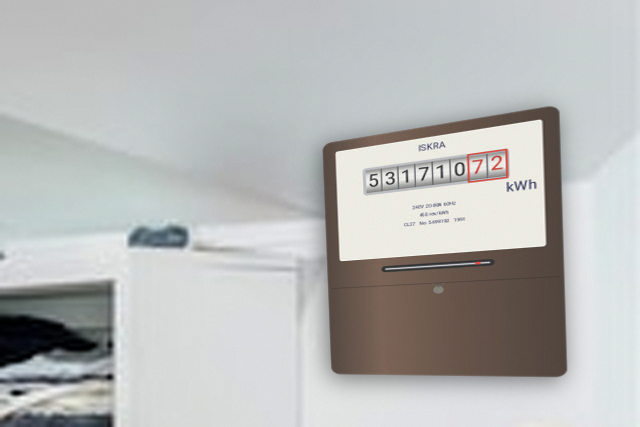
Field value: 531710.72 (kWh)
